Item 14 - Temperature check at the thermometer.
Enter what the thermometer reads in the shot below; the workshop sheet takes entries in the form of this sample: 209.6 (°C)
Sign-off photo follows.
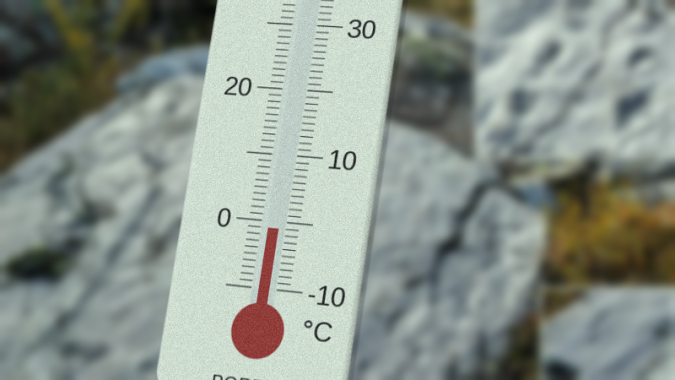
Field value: -1 (°C)
